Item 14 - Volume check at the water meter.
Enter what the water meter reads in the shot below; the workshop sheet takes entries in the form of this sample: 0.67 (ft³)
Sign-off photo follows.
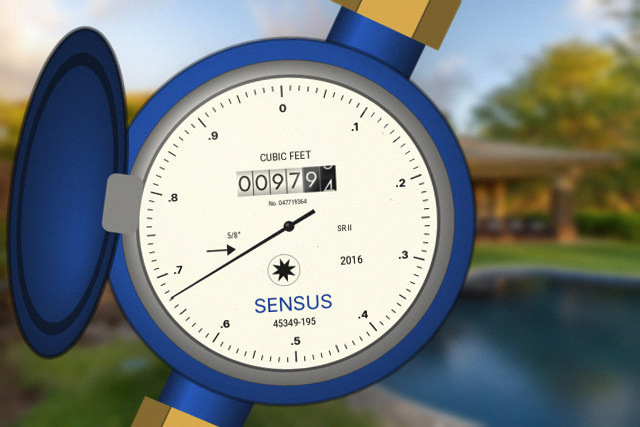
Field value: 9793.67 (ft³)
